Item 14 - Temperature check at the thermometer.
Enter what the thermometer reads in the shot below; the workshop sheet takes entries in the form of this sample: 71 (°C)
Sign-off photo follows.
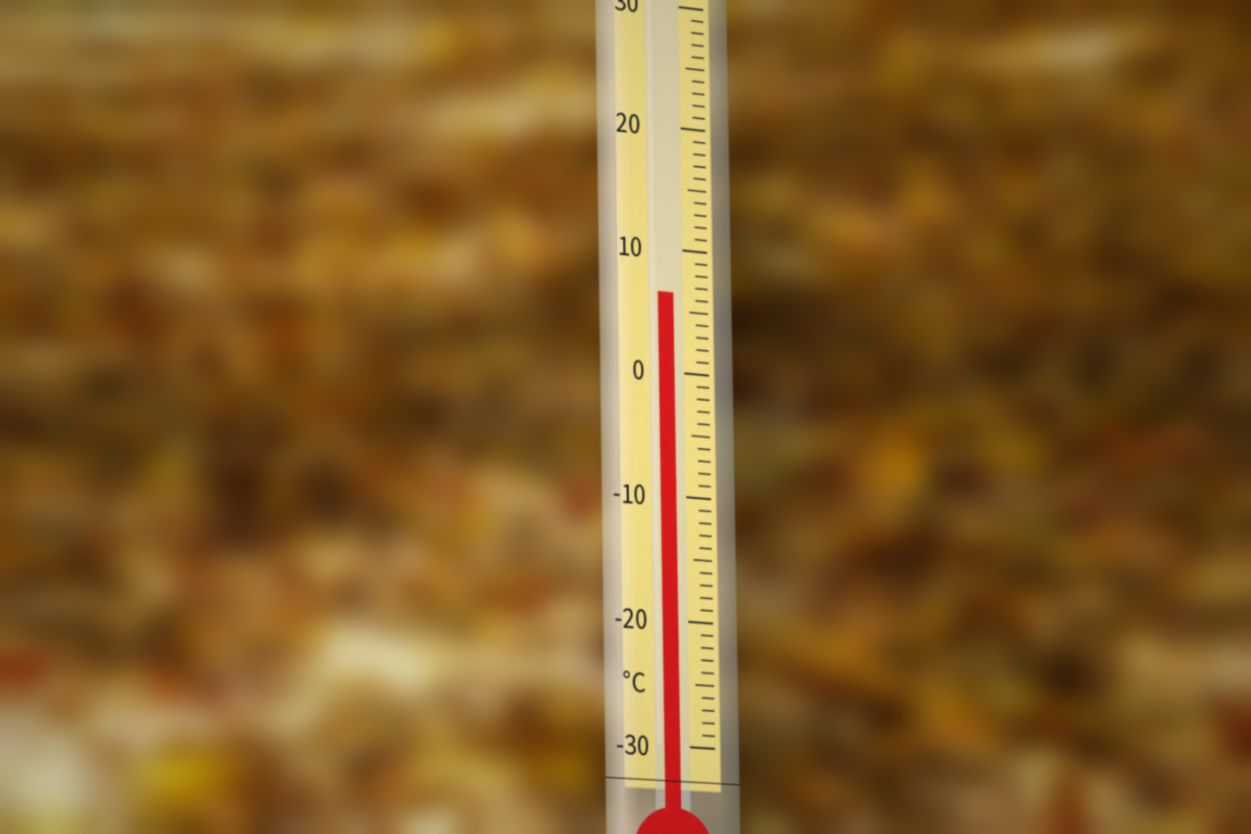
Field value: 6.5 (°C)
